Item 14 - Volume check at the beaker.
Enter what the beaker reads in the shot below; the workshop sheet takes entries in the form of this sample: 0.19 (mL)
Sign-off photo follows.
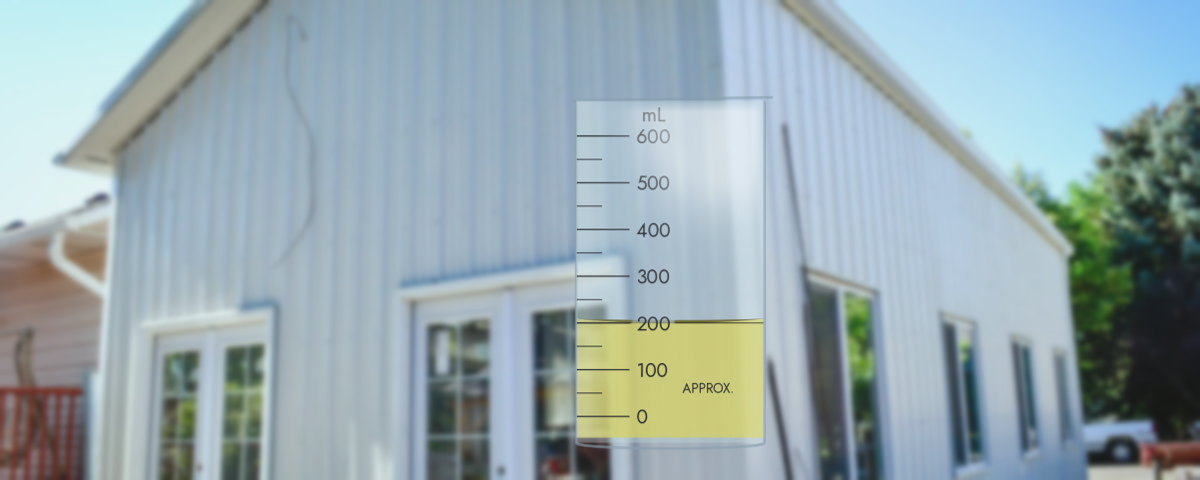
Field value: 200 (mL)
